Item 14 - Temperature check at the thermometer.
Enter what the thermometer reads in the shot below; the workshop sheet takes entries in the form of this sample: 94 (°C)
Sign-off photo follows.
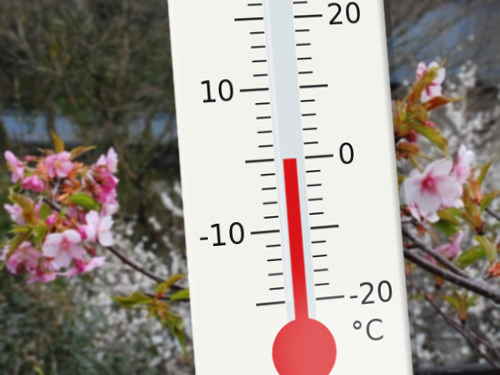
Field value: 0 (°C)
